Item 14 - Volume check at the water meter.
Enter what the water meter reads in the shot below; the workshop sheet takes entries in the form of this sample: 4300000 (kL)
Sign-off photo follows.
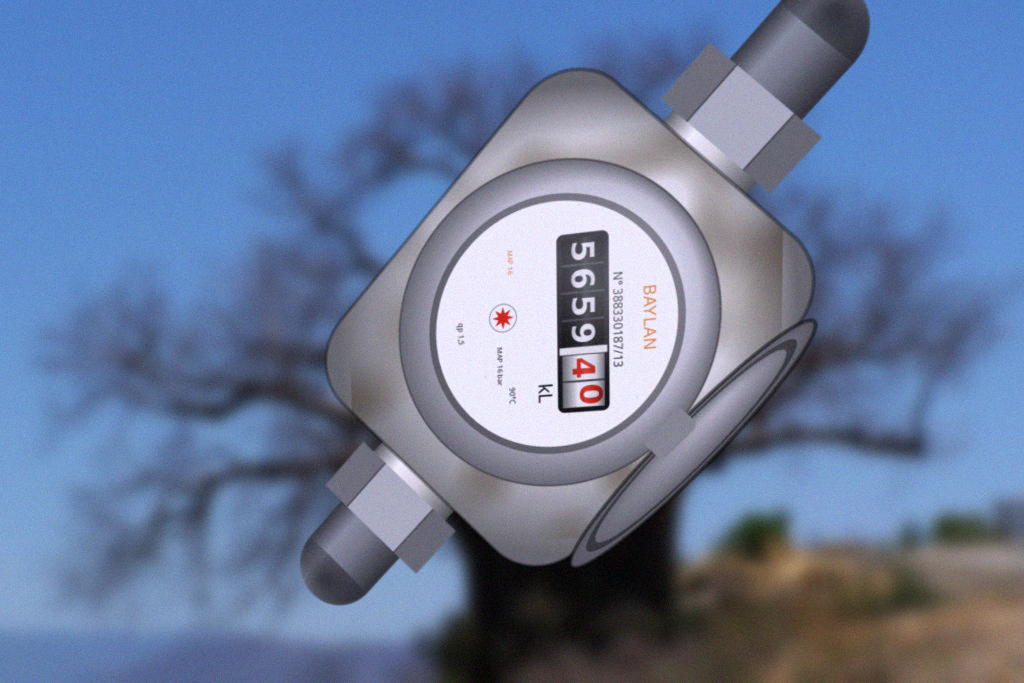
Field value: 5659.40 (kL)
